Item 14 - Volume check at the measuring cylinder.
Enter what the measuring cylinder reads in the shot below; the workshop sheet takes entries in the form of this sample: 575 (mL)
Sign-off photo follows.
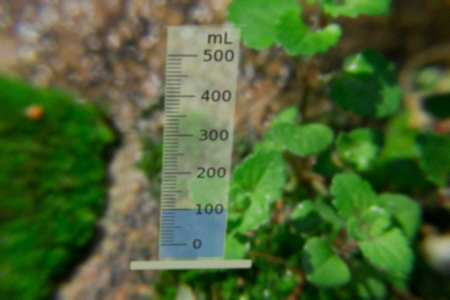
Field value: 100 (mL)
